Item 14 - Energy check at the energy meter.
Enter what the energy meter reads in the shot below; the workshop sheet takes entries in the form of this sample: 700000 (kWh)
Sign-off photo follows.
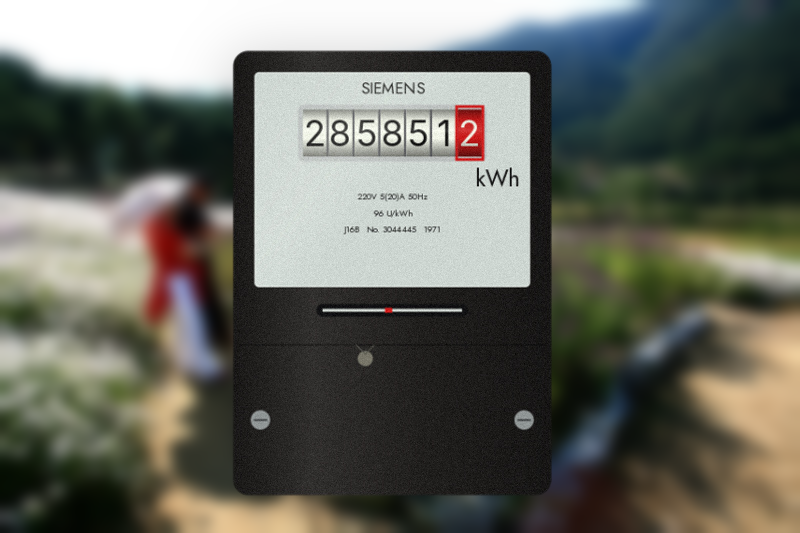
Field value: 285851.2 (kWh)
